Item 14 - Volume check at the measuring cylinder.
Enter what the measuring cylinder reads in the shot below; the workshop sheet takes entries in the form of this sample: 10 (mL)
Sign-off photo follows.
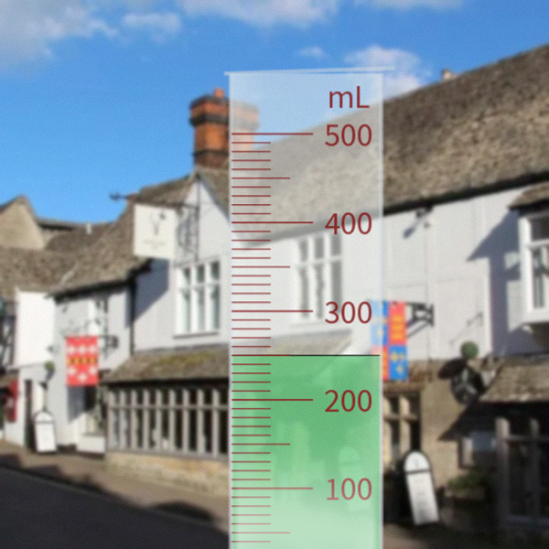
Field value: 250 (mL)
